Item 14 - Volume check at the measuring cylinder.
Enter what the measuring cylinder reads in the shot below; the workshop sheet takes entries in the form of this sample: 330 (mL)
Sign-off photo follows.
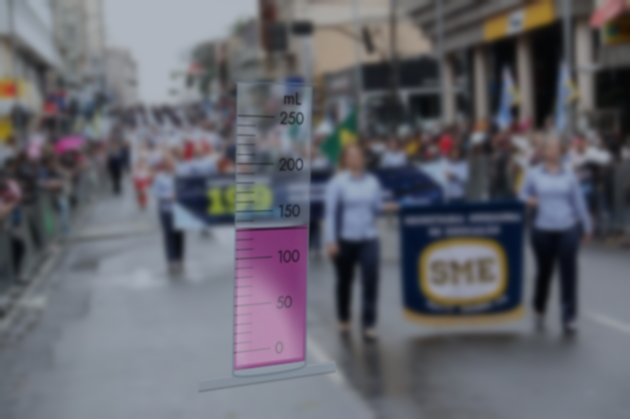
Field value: 130 (mL)
